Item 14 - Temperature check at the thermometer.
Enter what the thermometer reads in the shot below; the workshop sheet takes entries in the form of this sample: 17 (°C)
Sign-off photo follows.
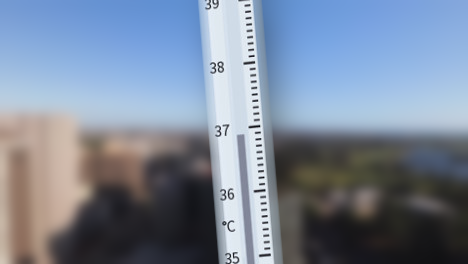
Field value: 36.9 (°C)
